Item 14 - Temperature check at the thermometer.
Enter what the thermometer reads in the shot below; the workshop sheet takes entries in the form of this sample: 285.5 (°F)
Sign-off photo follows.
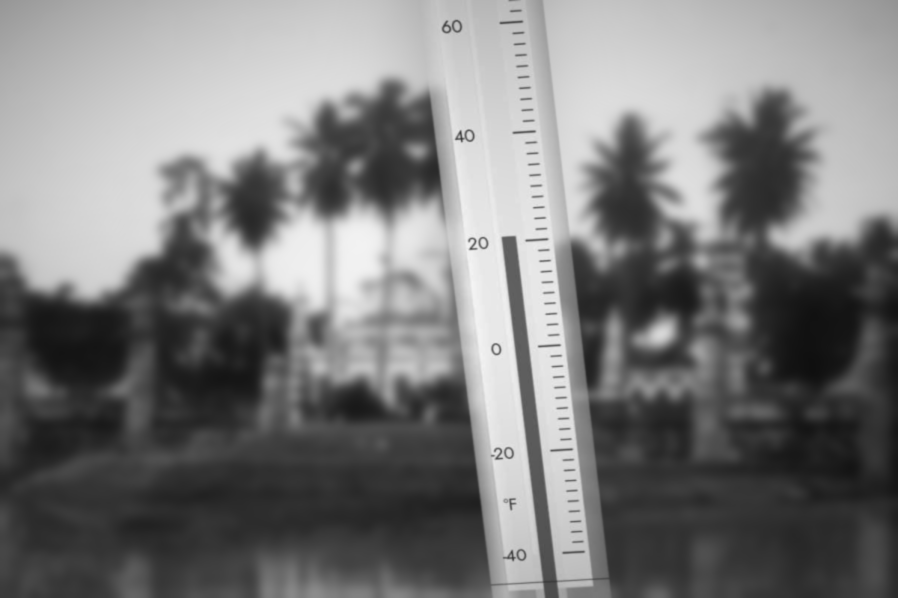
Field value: 21 (°F)
